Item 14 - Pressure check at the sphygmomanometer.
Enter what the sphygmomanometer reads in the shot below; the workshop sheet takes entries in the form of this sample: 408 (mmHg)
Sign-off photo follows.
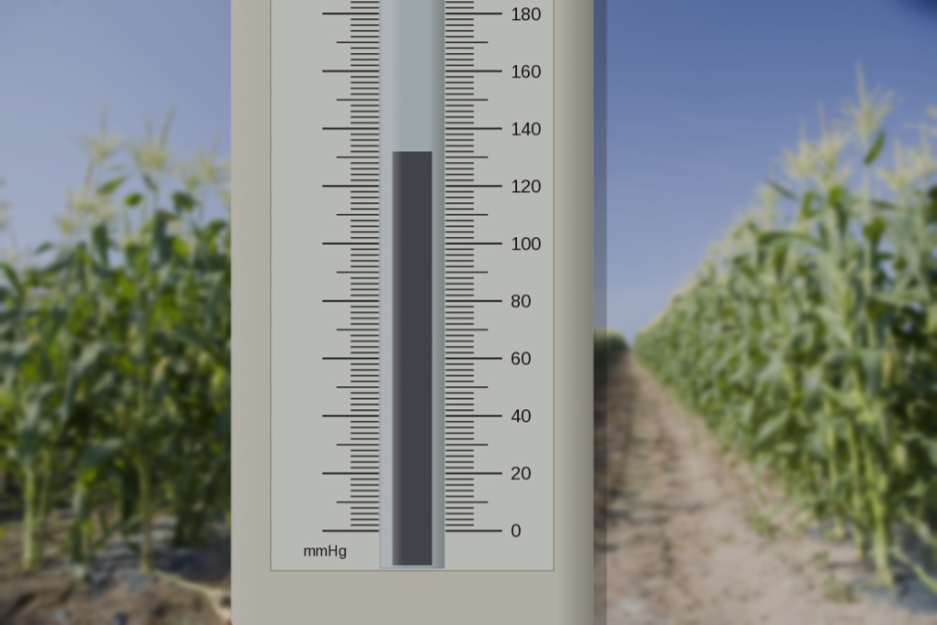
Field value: 132 (mmHg)
